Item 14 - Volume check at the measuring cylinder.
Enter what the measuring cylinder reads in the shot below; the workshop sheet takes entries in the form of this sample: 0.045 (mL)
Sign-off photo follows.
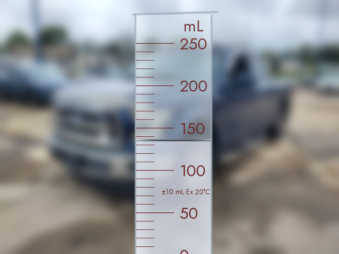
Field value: 135 (mL)
